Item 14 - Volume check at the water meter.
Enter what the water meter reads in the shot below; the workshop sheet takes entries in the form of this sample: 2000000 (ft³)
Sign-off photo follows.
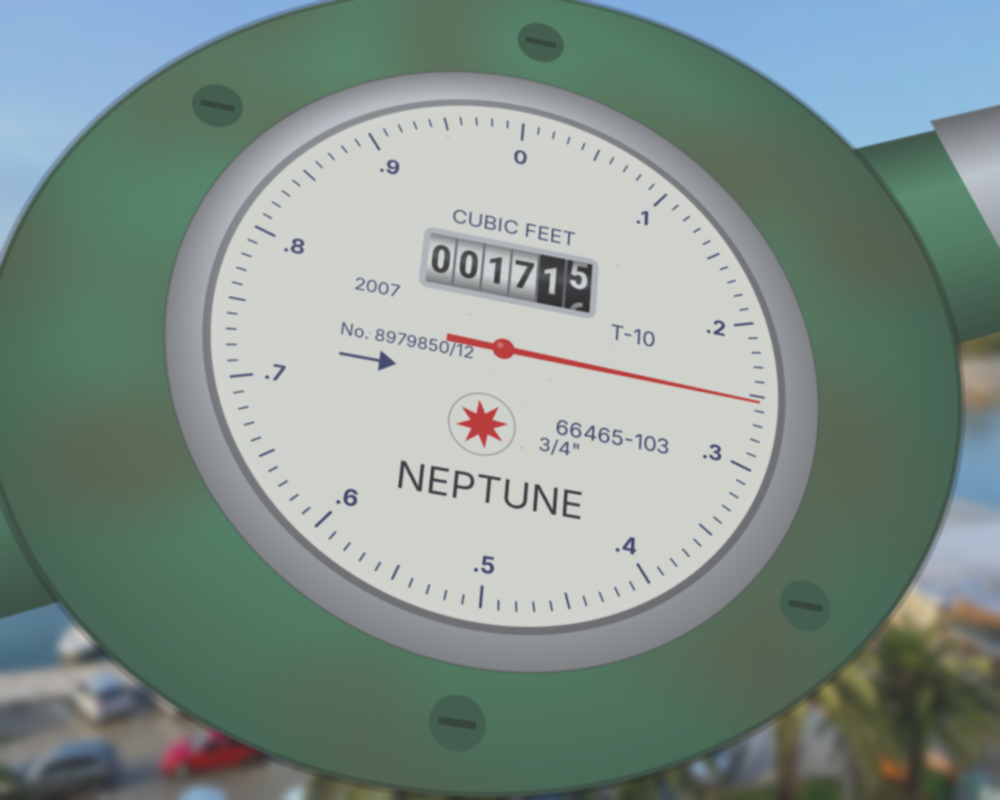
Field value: 1715.25 (ft³)
